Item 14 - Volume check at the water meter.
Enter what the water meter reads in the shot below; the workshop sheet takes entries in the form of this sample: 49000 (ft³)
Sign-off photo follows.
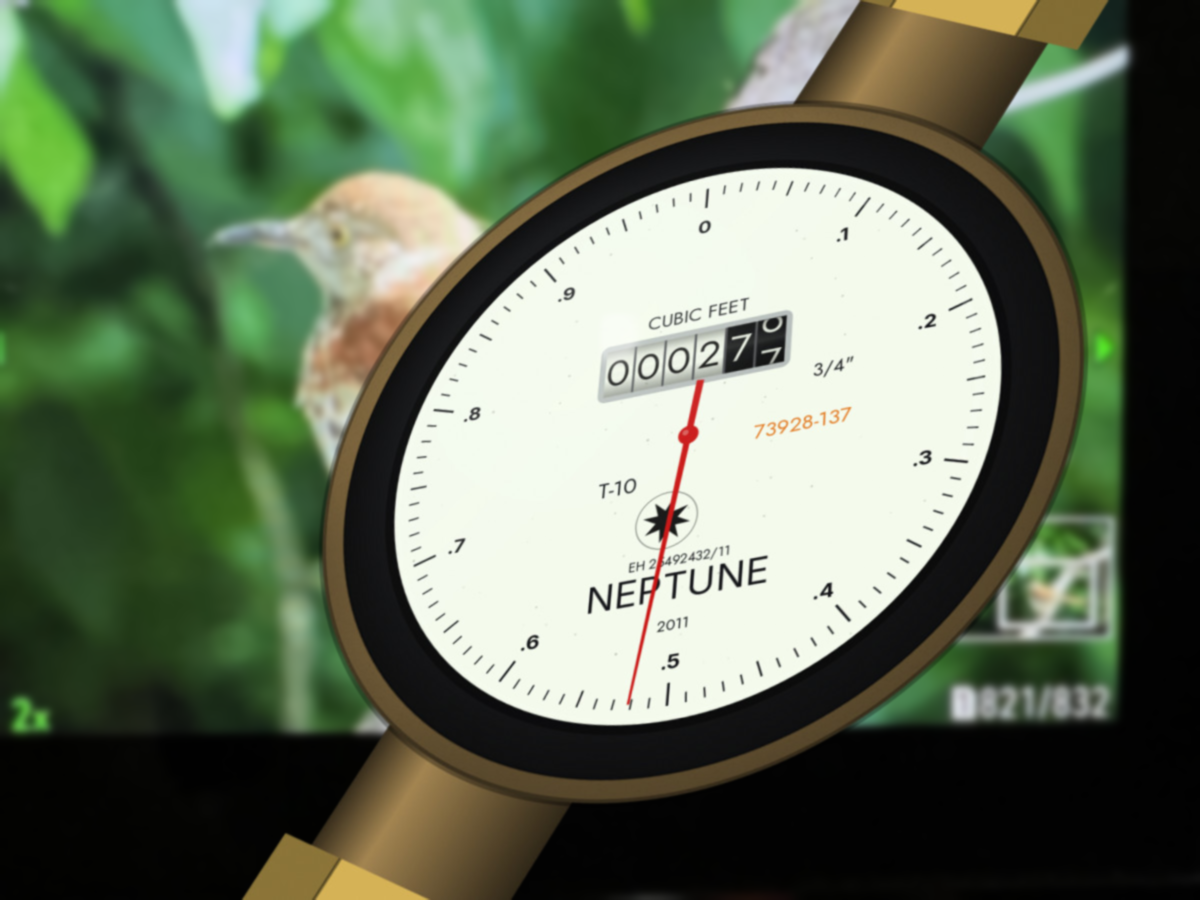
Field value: 276.52 (ft³)
